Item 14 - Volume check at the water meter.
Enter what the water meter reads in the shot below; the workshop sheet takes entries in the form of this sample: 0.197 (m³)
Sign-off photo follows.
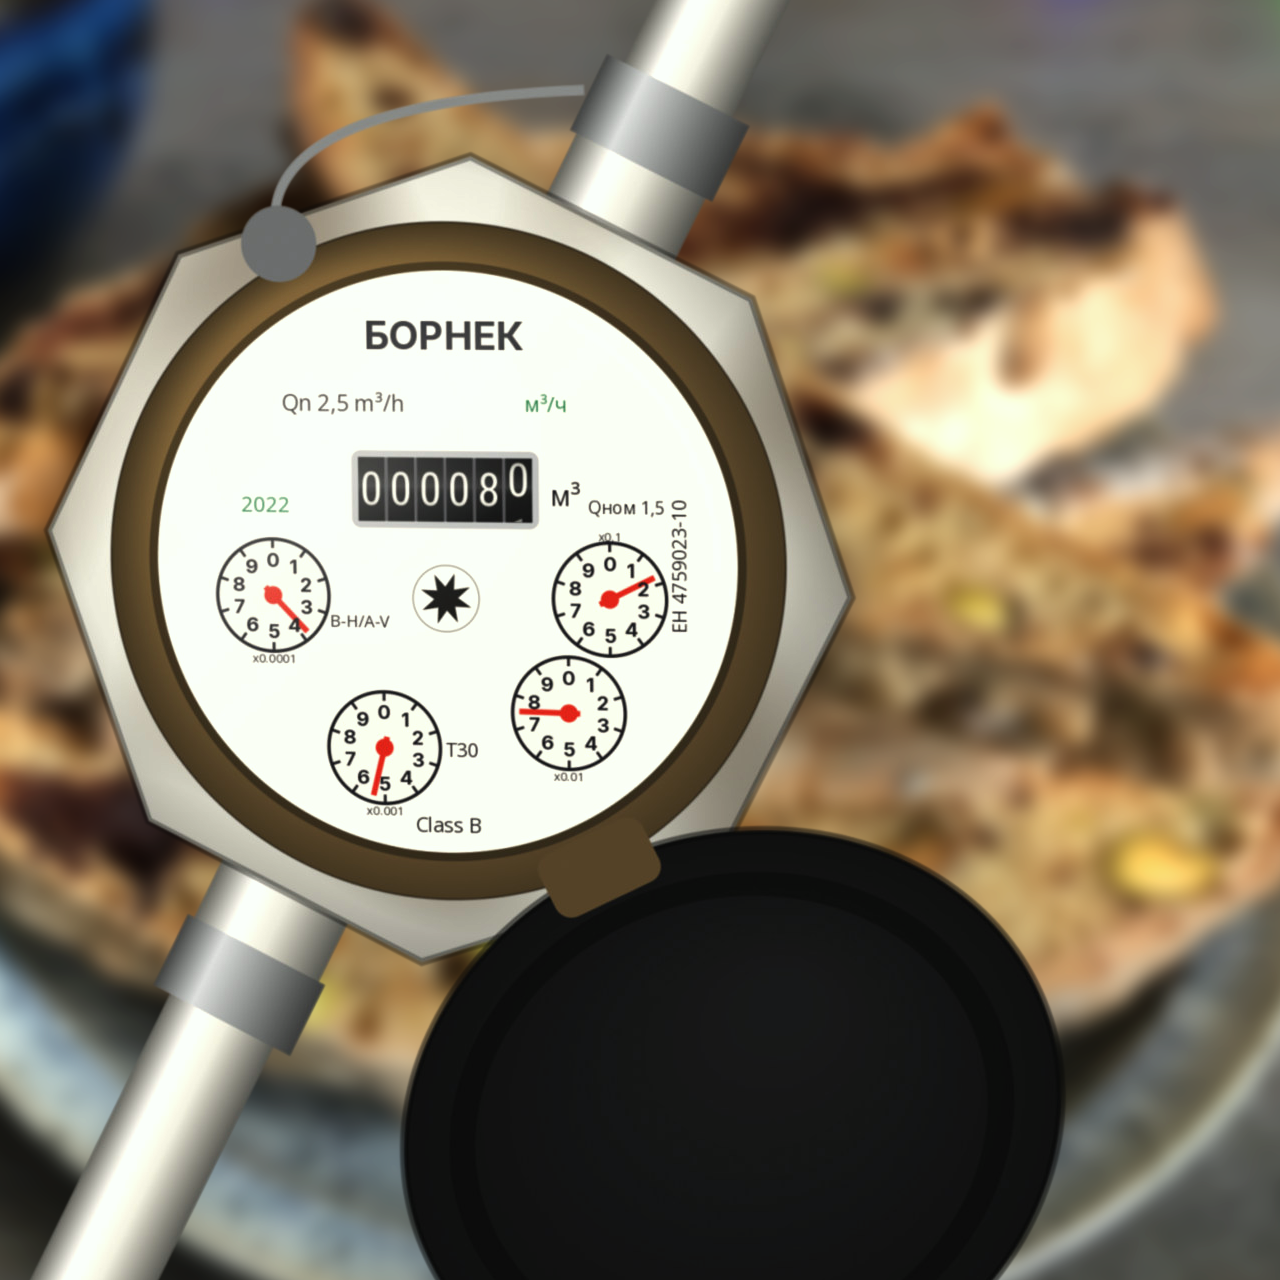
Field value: 80.1753 (m³)
